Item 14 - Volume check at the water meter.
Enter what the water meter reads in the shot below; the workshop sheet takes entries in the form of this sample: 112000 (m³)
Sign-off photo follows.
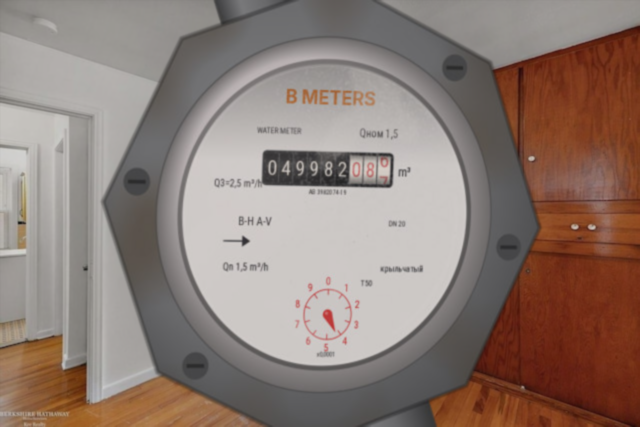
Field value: 49982.0864 (m³)
